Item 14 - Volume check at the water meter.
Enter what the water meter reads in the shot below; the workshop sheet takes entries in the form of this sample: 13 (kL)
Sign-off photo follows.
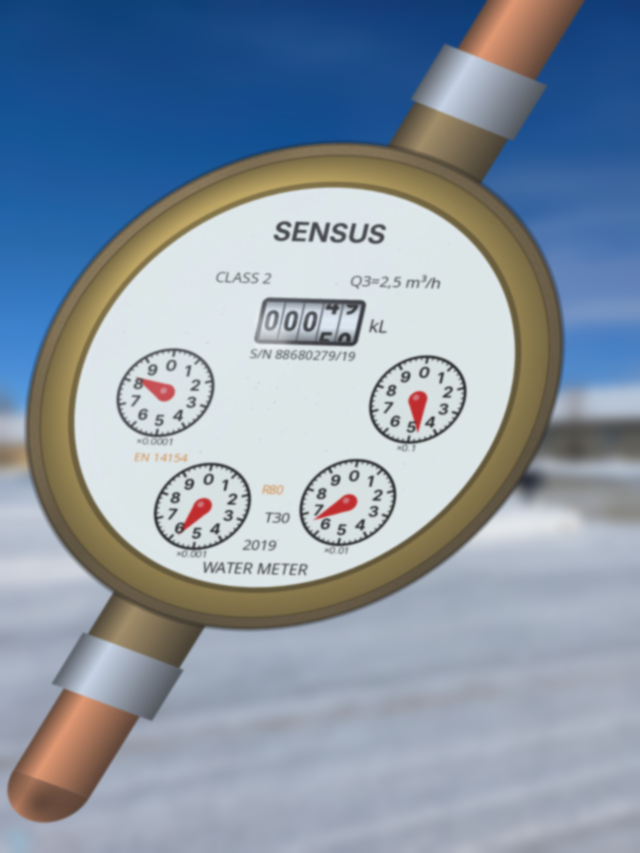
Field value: 49.4658 (kL)
